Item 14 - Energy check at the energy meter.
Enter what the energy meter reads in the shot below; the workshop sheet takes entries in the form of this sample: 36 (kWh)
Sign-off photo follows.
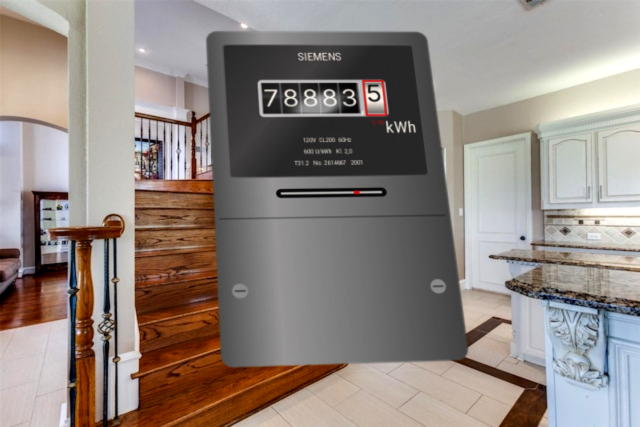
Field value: 78883.5 (kWh)
